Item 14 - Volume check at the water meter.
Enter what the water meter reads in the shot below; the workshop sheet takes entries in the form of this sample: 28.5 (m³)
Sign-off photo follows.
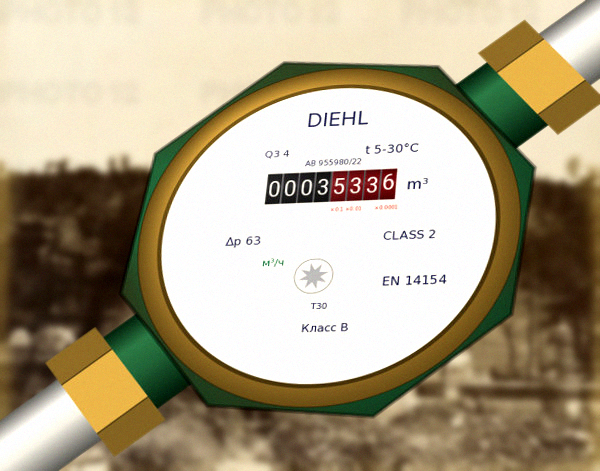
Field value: 3.5336 (m³)
